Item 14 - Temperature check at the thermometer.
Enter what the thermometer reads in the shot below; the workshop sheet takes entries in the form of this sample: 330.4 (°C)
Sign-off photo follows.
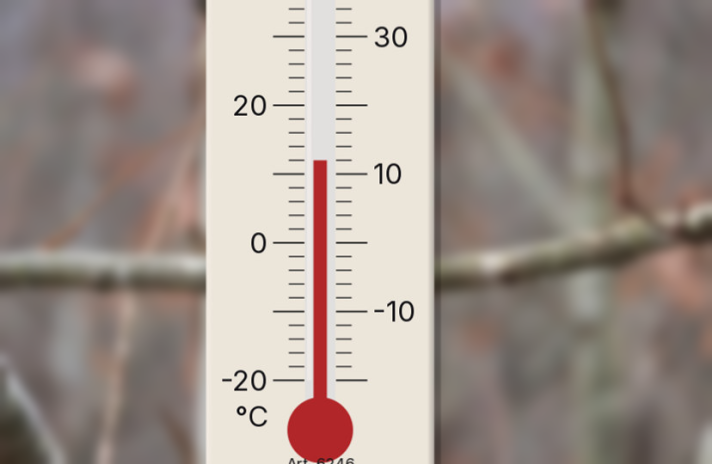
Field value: 12 (°C)
